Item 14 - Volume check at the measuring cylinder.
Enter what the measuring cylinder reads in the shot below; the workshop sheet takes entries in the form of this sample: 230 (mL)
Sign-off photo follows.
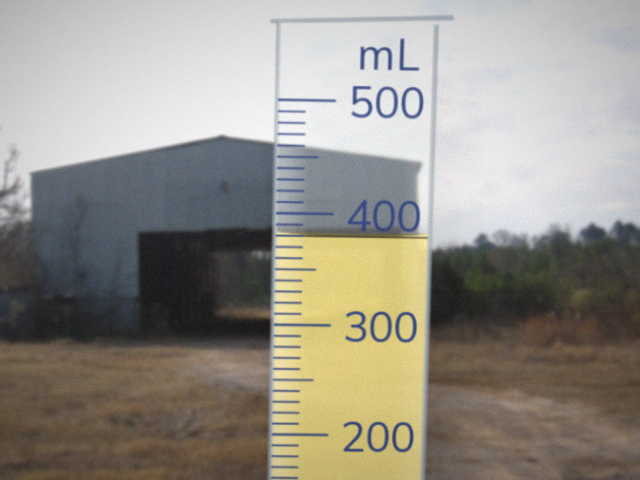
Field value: 380 (mL)
